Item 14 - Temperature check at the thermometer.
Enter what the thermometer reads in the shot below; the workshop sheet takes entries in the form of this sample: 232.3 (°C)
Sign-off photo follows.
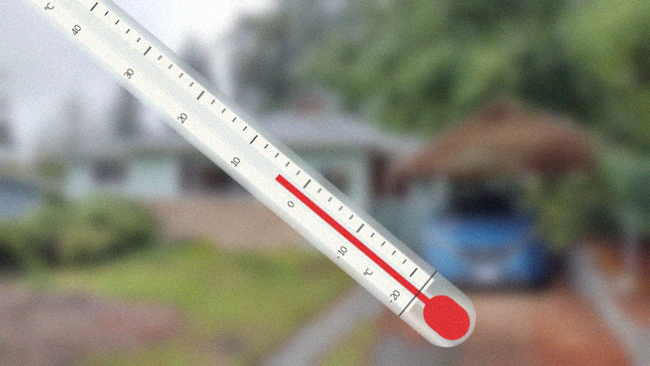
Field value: 4 (°C)
